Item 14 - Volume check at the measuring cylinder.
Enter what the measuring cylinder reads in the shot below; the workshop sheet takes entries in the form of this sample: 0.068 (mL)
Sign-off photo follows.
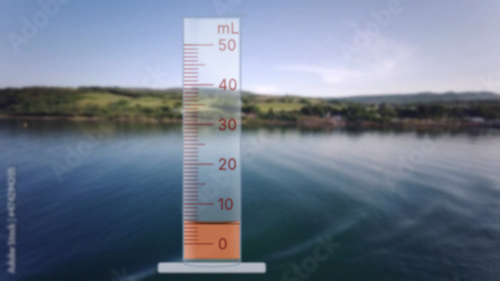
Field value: 5 (mL)
